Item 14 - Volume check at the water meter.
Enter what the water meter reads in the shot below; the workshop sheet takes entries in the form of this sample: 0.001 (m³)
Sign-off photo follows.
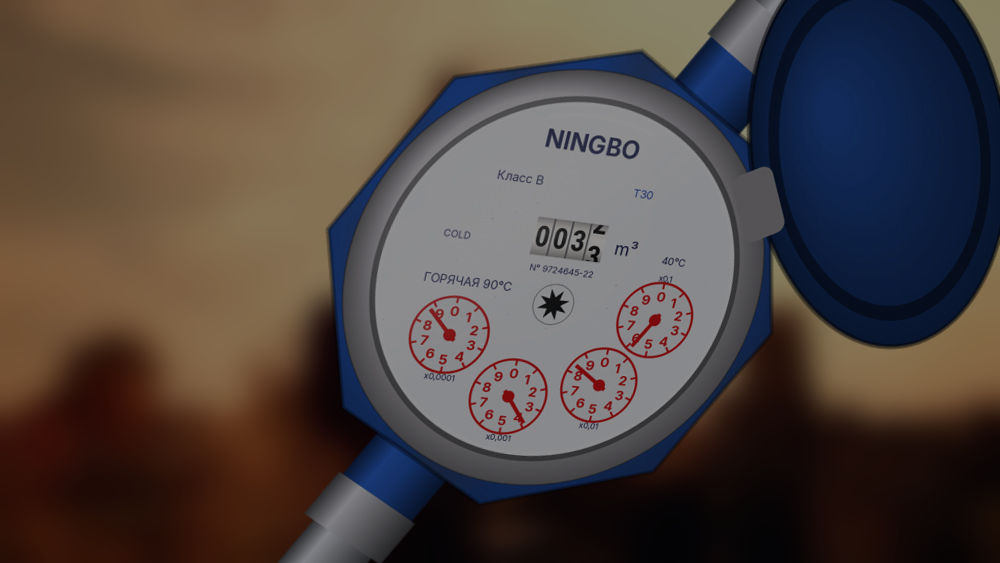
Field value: 32.5838 (m³)
